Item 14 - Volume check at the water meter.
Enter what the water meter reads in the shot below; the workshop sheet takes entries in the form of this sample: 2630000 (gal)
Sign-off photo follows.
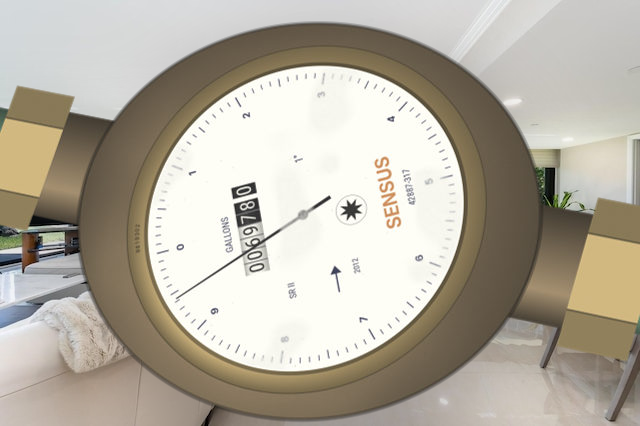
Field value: 69779.4 (gal)
